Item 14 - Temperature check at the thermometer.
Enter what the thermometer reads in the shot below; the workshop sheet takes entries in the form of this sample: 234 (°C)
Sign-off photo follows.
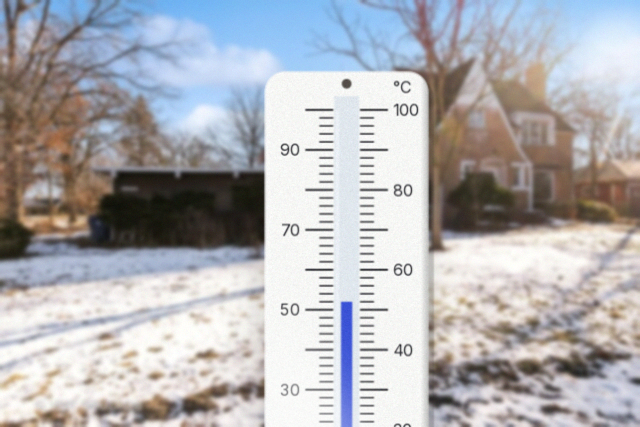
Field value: 52 (°C)
